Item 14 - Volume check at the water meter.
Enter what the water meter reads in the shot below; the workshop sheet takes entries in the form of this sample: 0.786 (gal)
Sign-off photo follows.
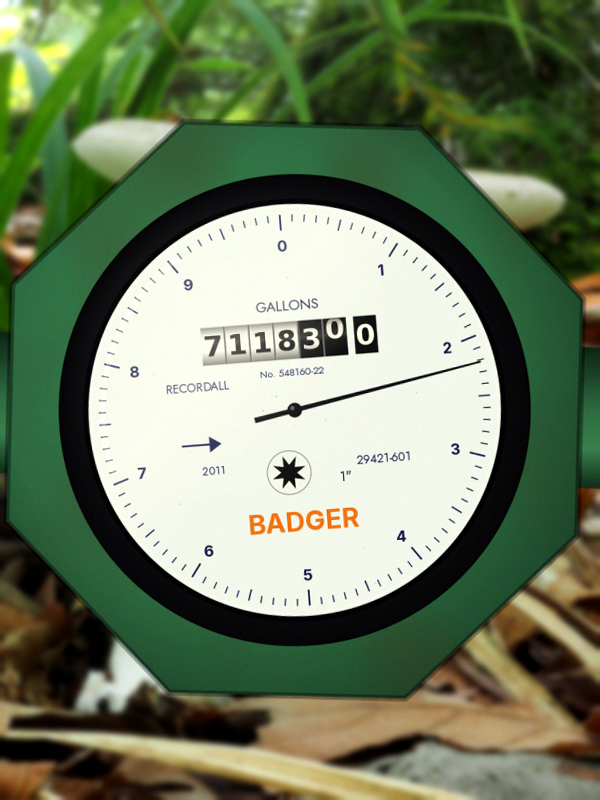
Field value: 7118302.2 (gal)
